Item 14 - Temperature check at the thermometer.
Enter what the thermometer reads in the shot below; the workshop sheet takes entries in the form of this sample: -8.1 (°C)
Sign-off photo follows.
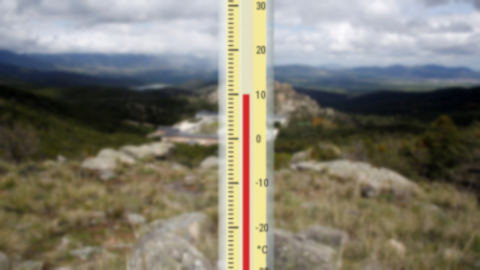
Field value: 10 (°C)
